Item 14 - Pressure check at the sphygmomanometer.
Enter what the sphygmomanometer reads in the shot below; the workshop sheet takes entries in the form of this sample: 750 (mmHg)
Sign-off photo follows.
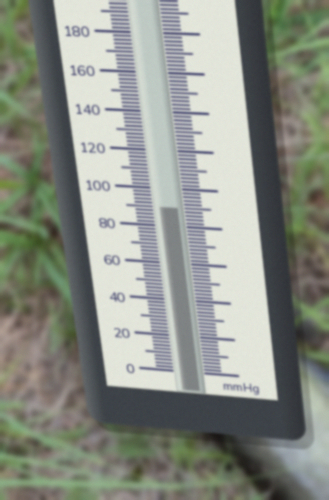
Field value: 90 (mmHg)
